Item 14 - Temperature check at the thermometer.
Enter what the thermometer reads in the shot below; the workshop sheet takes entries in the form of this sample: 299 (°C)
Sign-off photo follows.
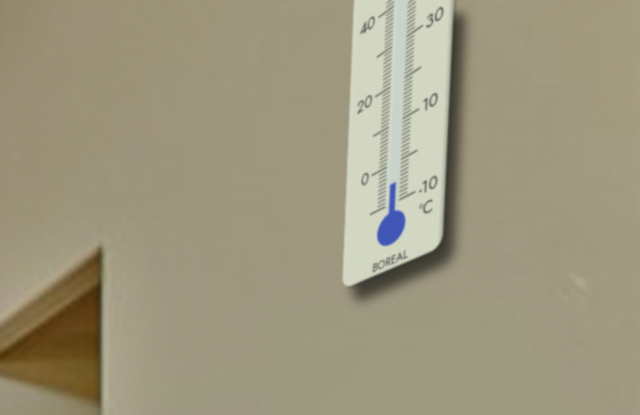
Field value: -5 (°C)
